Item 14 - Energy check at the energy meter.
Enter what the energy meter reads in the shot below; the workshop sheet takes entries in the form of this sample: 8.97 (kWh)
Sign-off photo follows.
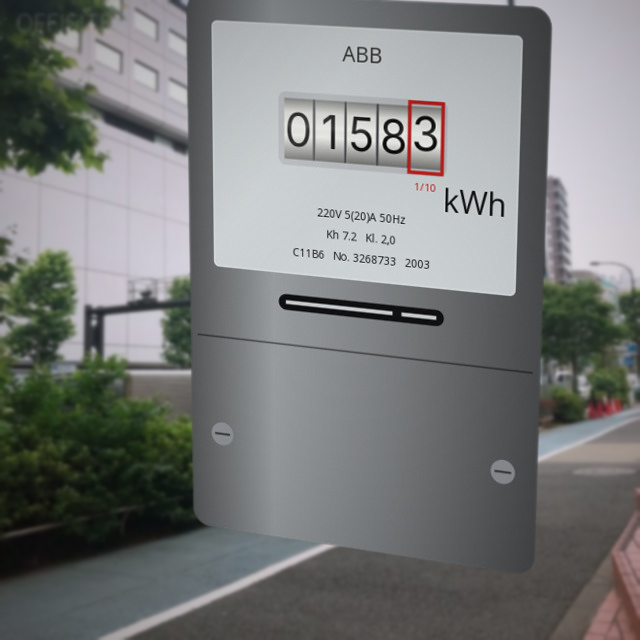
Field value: 158.3 (kWh)
